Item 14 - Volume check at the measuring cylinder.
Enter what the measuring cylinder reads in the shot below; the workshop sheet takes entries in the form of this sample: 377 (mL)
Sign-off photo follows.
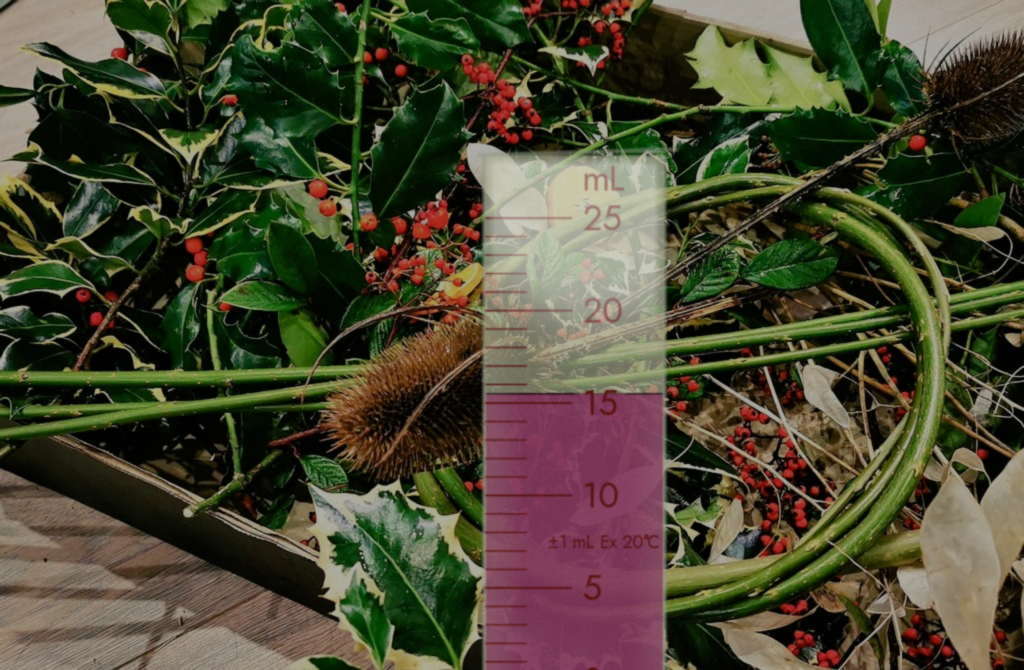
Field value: 15.5 (mL)
